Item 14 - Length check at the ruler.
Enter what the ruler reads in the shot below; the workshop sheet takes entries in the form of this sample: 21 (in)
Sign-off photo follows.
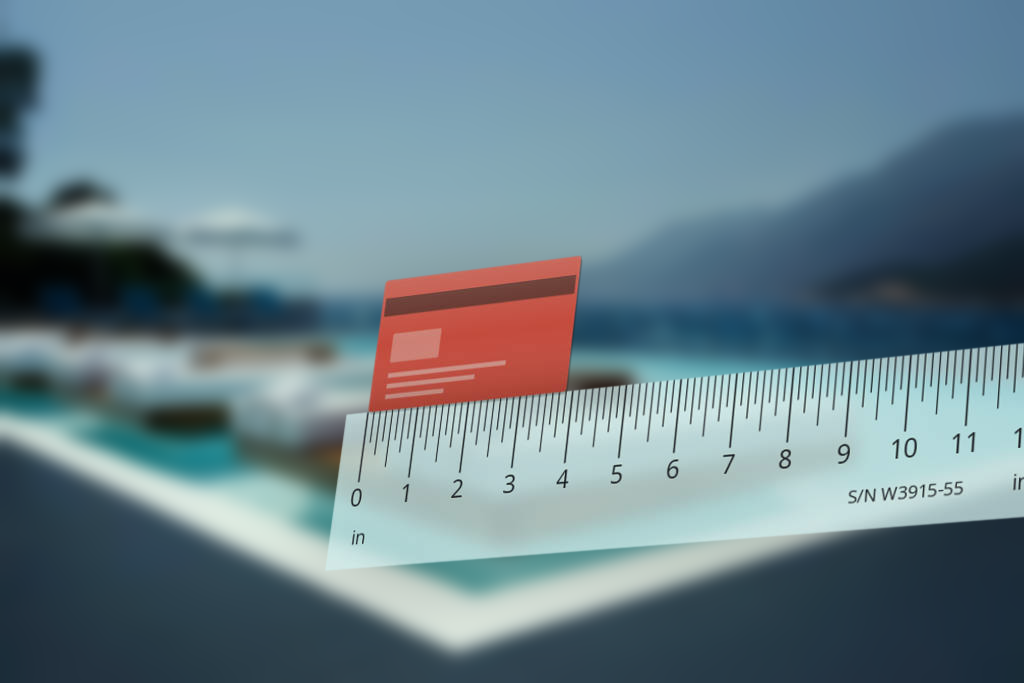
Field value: 3.875 (in)
